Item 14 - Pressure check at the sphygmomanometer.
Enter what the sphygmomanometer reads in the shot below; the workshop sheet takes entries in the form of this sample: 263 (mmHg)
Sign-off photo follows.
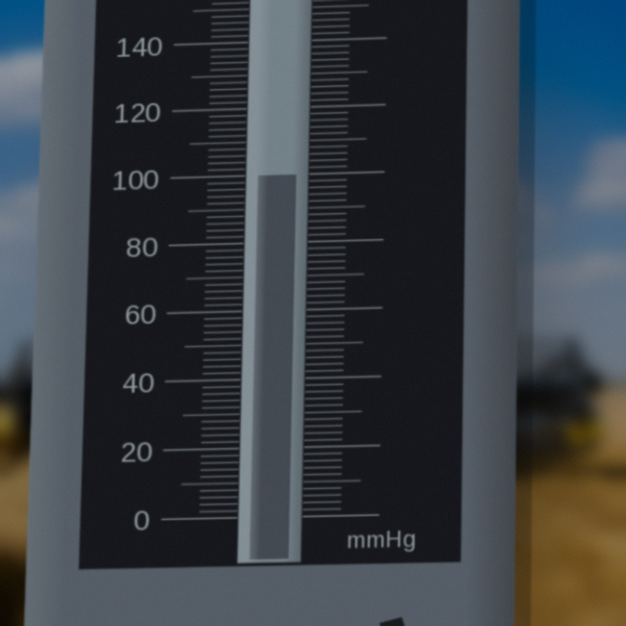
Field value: 100 (mmHg)
